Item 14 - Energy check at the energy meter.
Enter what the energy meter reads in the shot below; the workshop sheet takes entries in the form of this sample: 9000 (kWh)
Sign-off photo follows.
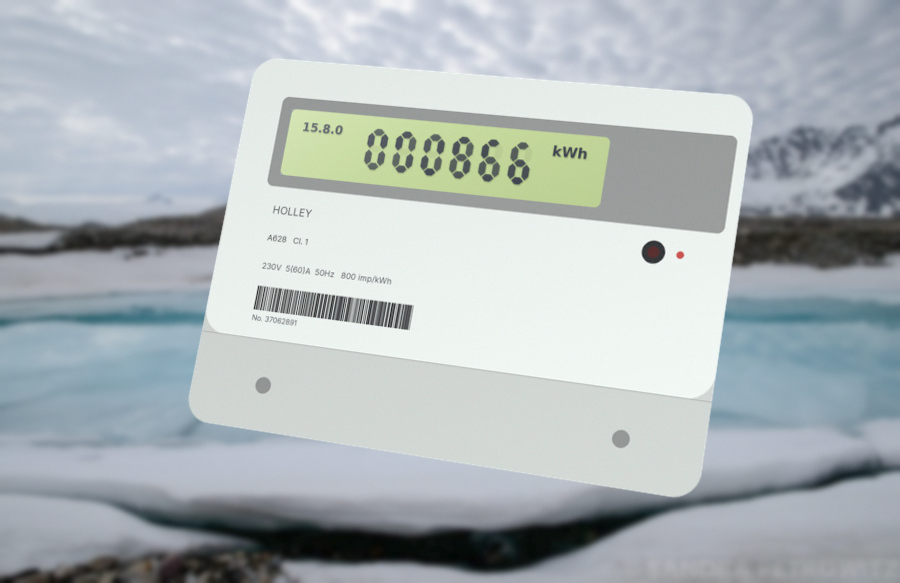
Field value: 866 (kWh)
